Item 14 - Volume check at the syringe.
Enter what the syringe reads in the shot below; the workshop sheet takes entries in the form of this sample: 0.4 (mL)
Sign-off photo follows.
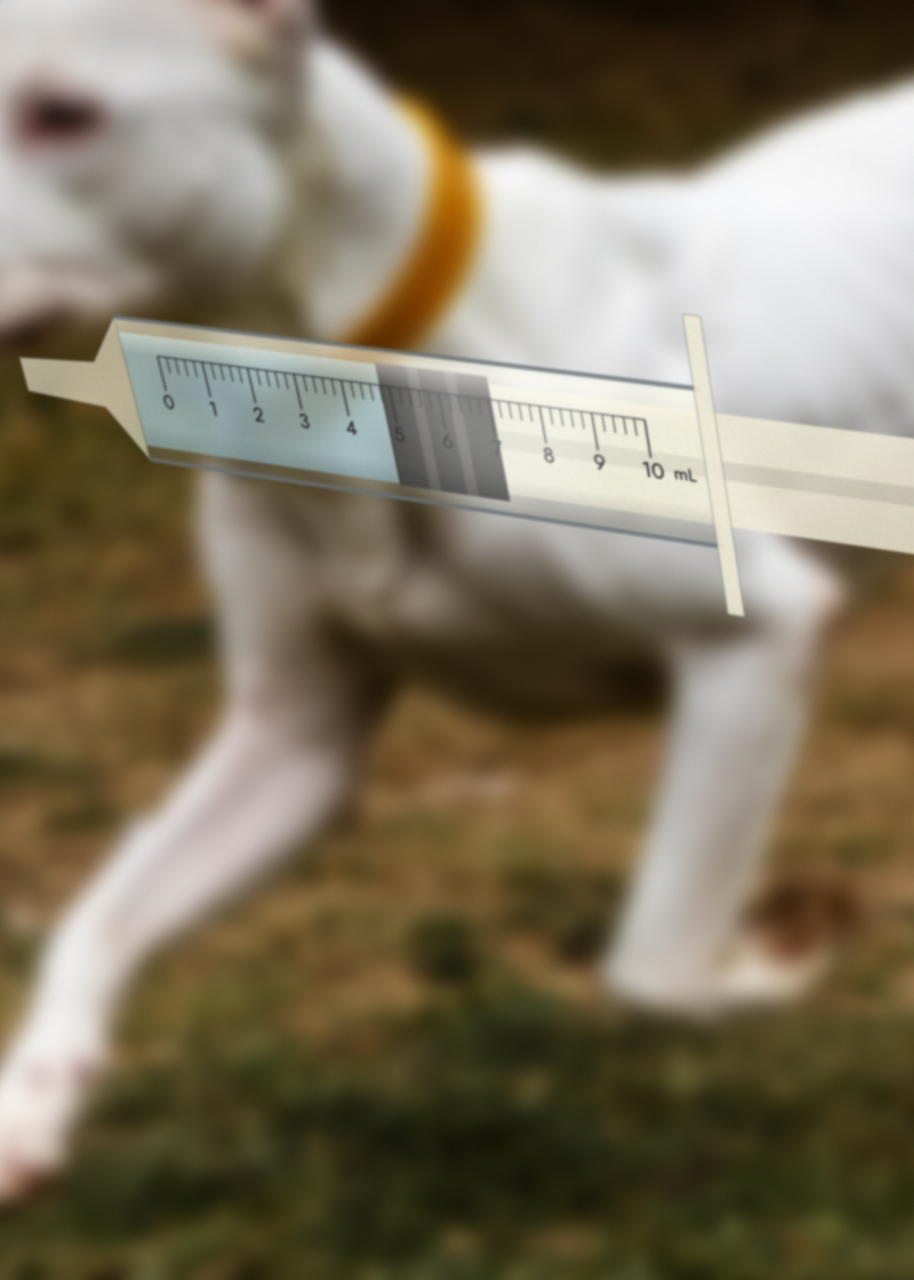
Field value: 4.8 (mL)
